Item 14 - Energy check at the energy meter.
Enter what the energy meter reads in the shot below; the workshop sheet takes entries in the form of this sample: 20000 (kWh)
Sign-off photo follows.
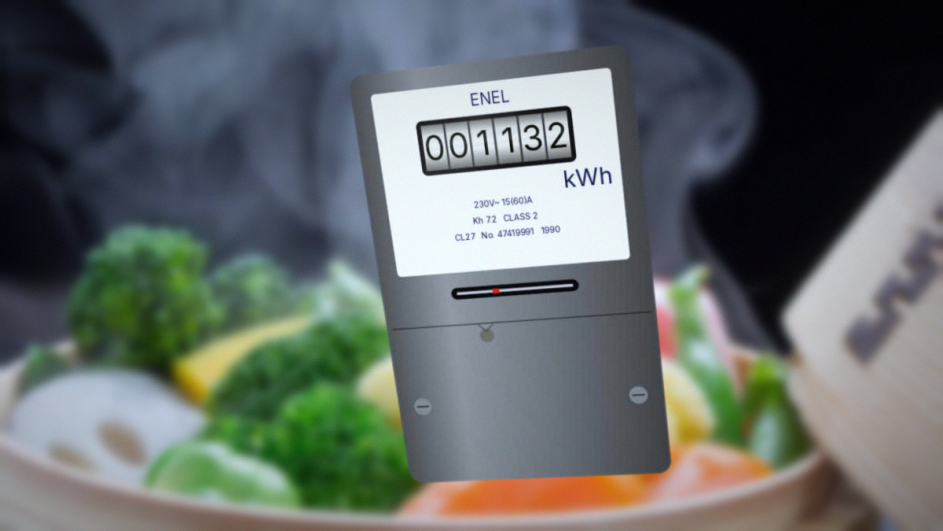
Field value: 1132 (kWh)
